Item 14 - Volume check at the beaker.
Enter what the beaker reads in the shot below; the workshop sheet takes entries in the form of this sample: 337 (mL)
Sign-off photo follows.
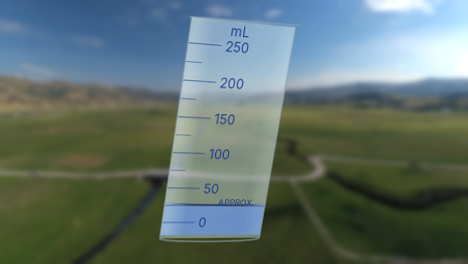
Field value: 25 (mL)
